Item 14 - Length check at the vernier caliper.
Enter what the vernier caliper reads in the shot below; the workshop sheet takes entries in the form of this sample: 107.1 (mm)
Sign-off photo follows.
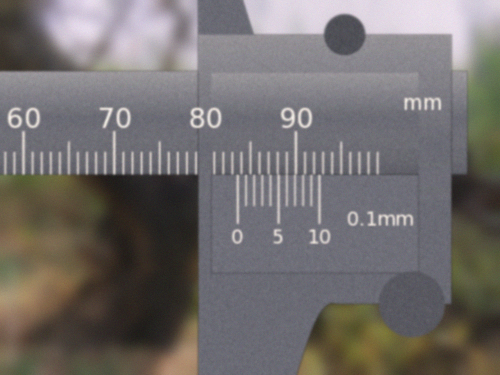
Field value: 83.6 (mm)
